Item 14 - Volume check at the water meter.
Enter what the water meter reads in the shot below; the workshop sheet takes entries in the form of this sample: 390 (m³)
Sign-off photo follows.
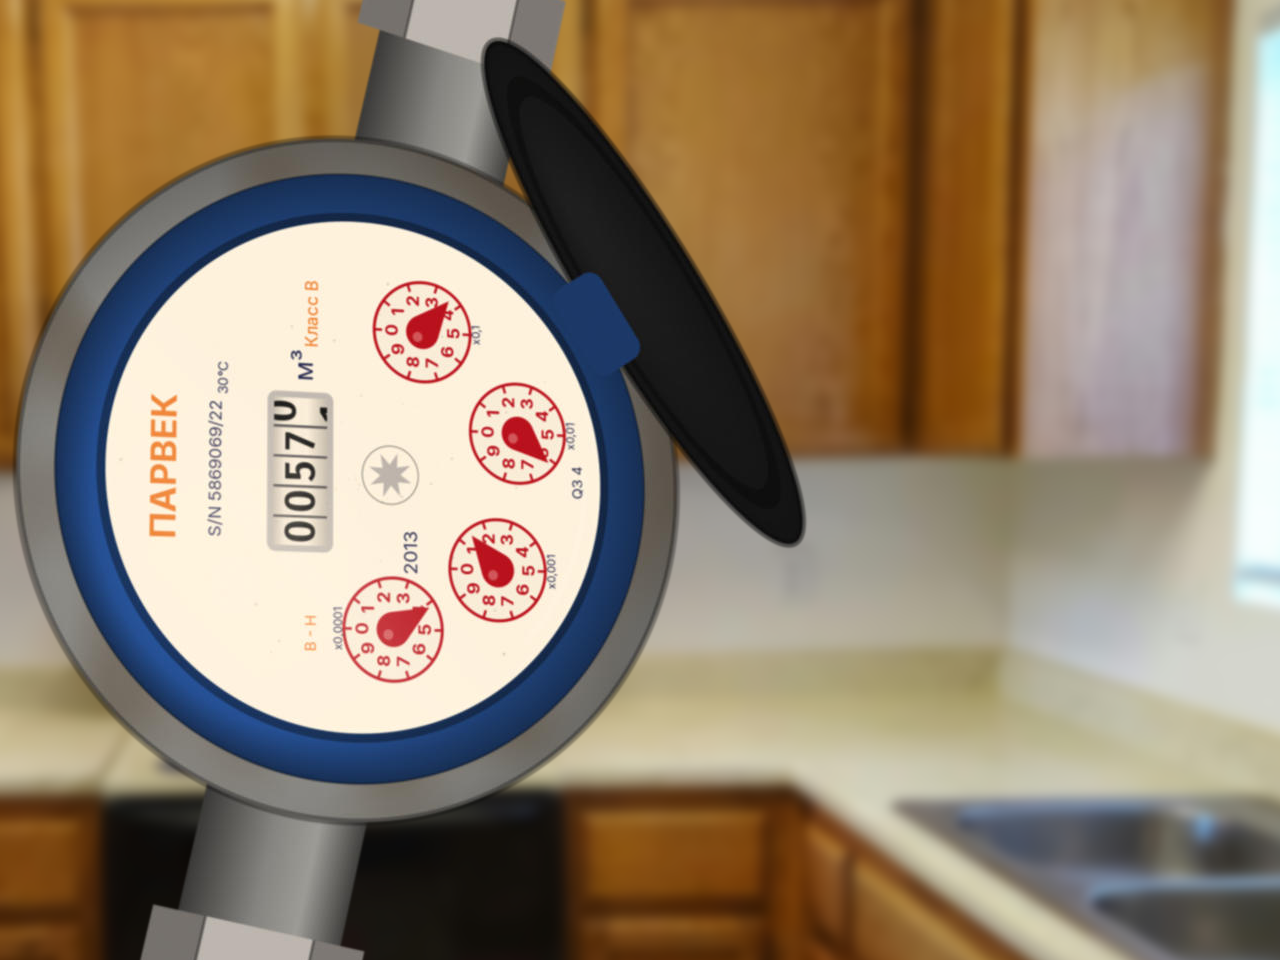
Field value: 570.3614 (m³)
